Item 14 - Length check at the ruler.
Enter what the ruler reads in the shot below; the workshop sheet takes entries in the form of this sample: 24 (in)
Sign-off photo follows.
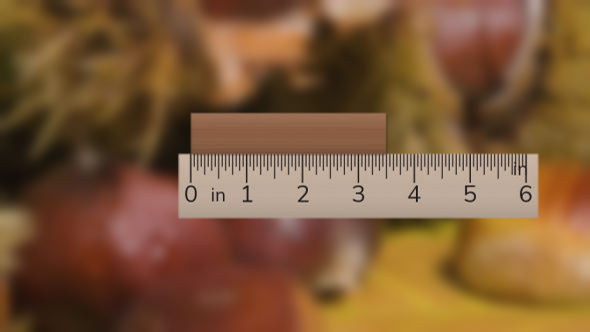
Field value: 3.5 (in)
